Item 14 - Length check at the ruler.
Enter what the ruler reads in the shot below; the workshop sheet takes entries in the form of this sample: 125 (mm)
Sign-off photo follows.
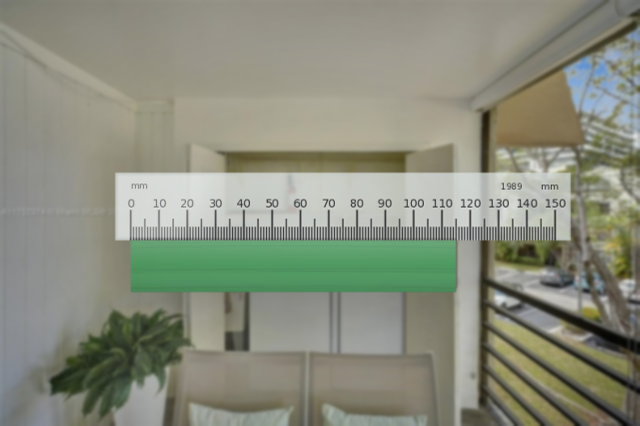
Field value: 115 (mm)
